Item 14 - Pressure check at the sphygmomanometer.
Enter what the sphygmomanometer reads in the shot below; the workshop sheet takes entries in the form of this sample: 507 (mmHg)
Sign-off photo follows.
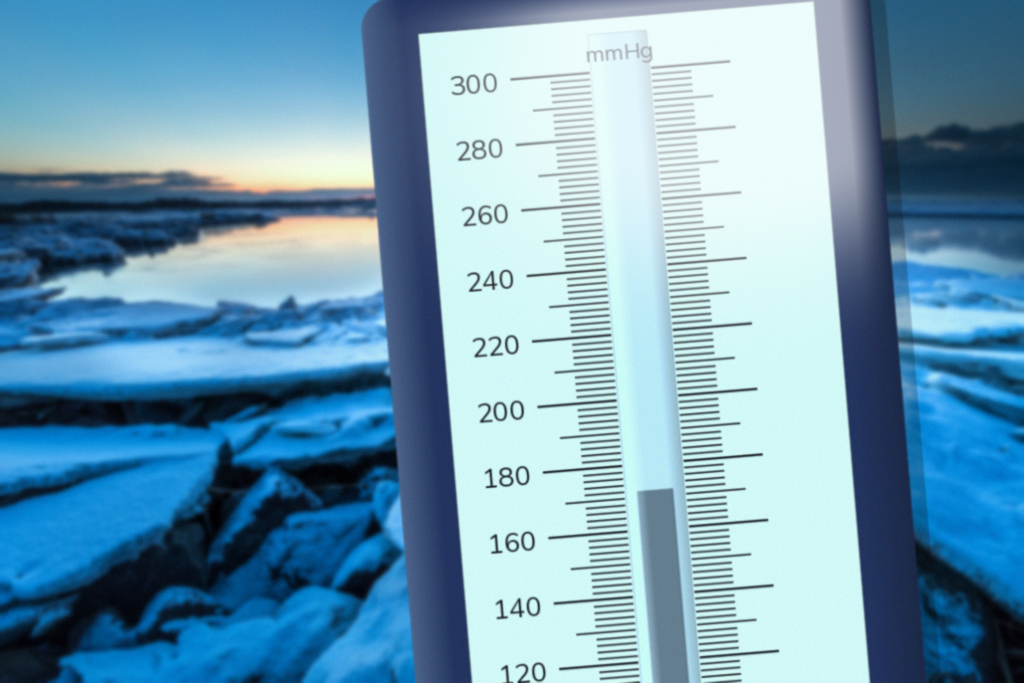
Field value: 172 (mmHg)
